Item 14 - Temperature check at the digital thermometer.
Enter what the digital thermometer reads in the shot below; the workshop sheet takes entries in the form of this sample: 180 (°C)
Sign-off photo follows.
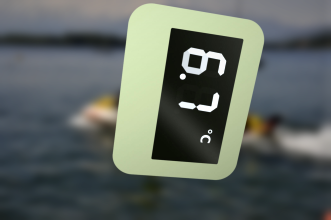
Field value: 6.7 (°C)
